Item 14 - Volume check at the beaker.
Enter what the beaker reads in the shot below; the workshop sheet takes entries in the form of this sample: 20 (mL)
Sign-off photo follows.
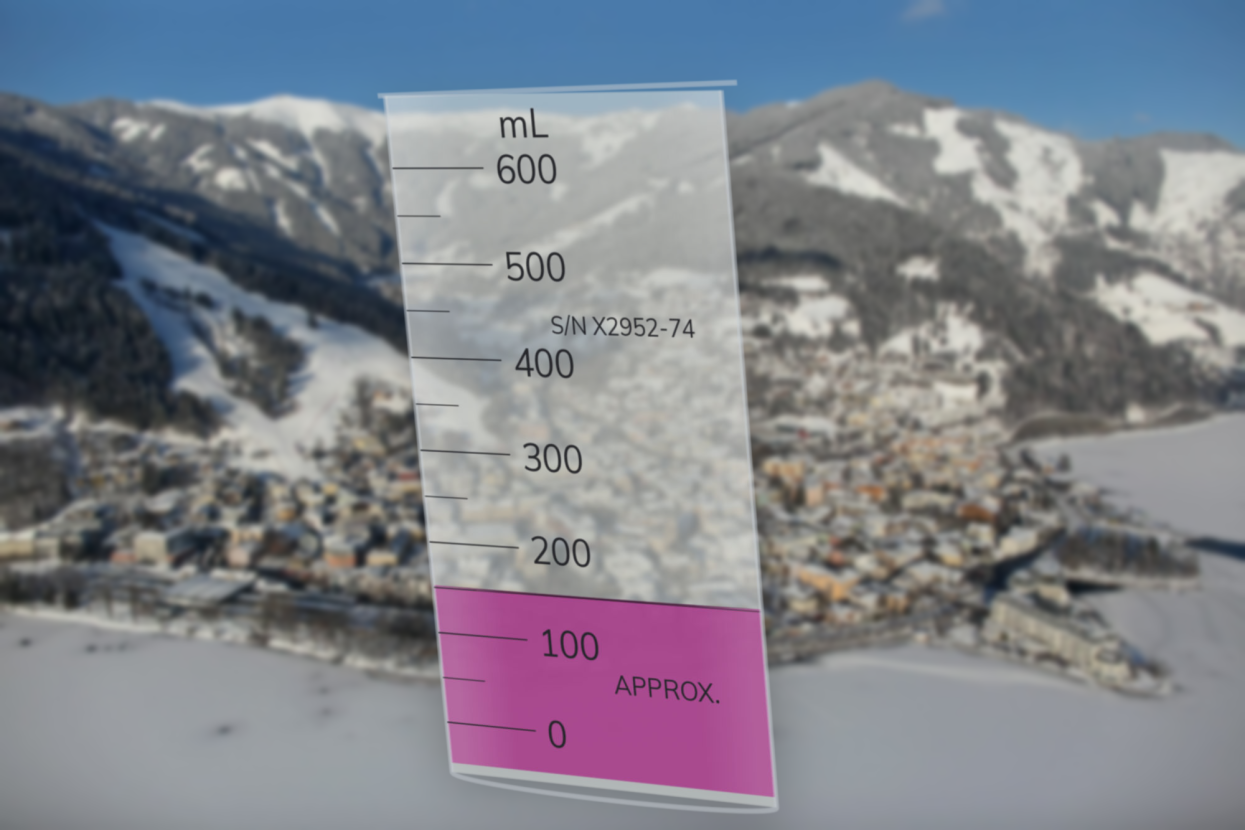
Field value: 150 (mL)
